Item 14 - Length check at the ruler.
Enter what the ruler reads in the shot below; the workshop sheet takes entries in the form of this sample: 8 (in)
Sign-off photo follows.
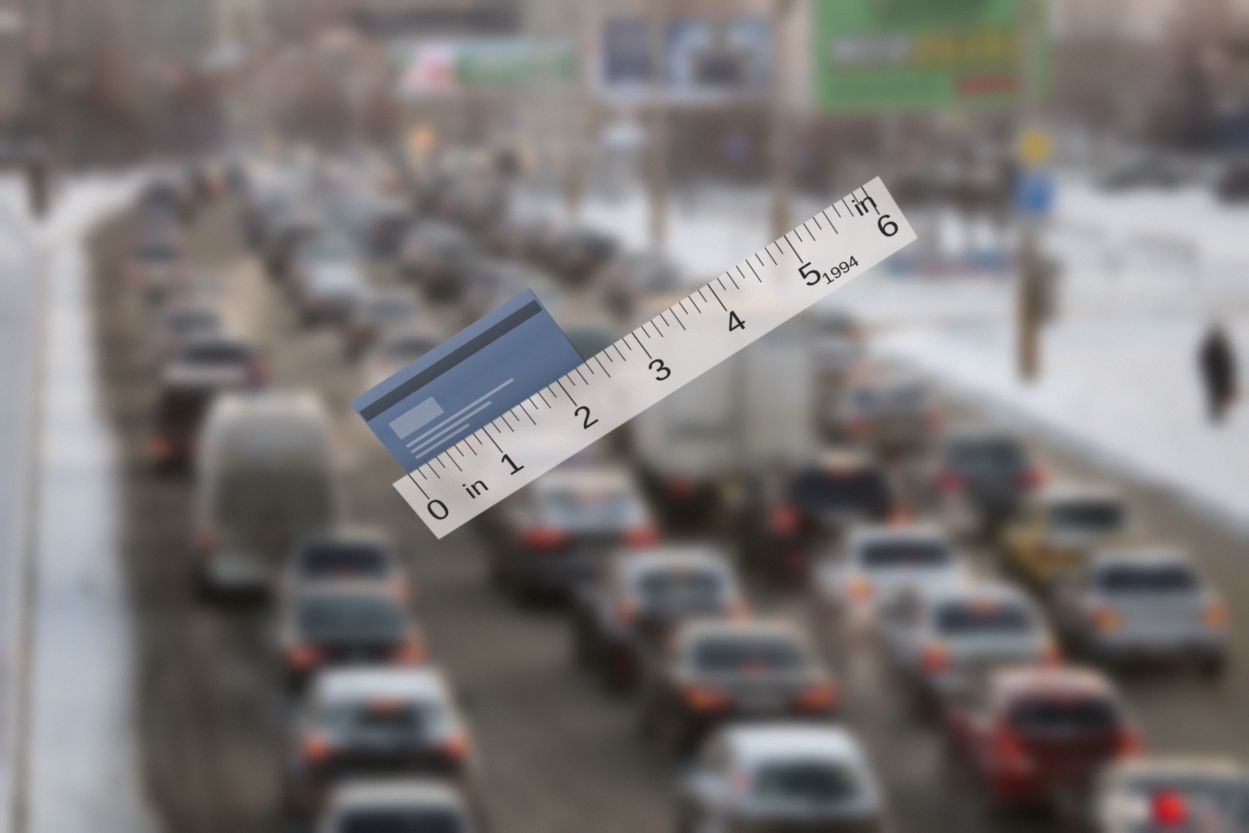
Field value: 2.375 (in)
